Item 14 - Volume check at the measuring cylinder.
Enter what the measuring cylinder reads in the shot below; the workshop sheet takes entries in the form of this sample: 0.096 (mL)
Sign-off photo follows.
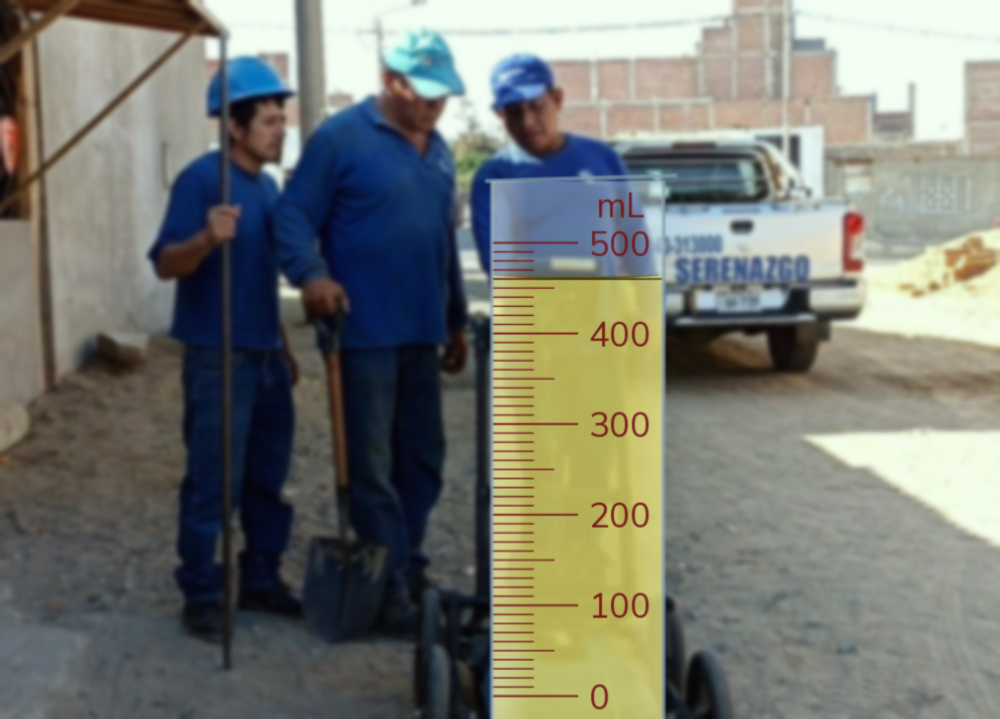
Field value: 460 (mL)
